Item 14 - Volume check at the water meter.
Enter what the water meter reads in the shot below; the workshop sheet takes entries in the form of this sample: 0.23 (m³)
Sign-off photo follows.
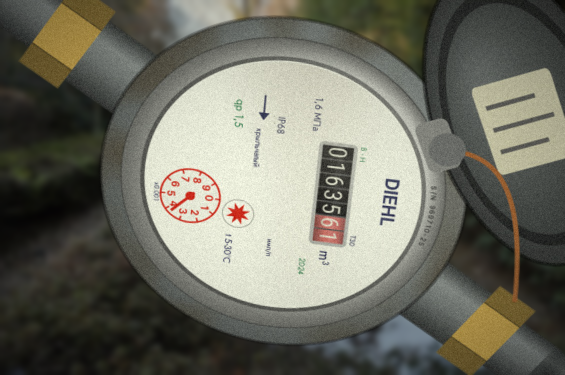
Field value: 1635.613 (m³)
